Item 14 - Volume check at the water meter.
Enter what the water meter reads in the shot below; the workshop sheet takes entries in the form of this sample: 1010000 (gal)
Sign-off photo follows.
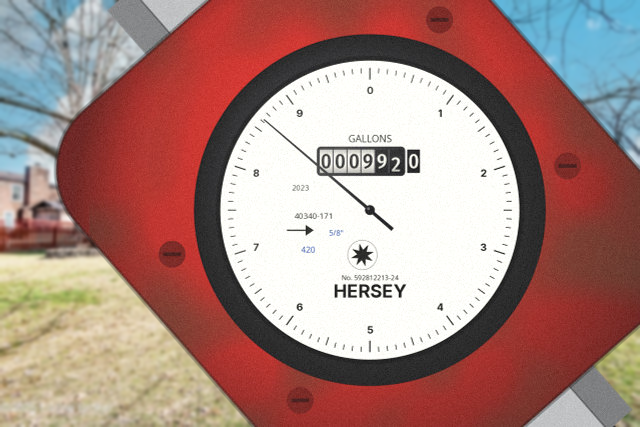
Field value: 9918.6 (gal)
